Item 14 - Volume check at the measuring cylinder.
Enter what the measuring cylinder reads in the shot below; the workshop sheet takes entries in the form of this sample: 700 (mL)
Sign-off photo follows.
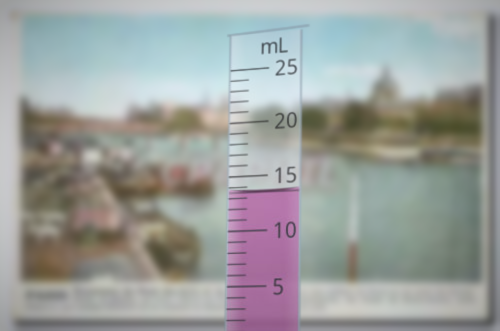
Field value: 13.5 (mL)
